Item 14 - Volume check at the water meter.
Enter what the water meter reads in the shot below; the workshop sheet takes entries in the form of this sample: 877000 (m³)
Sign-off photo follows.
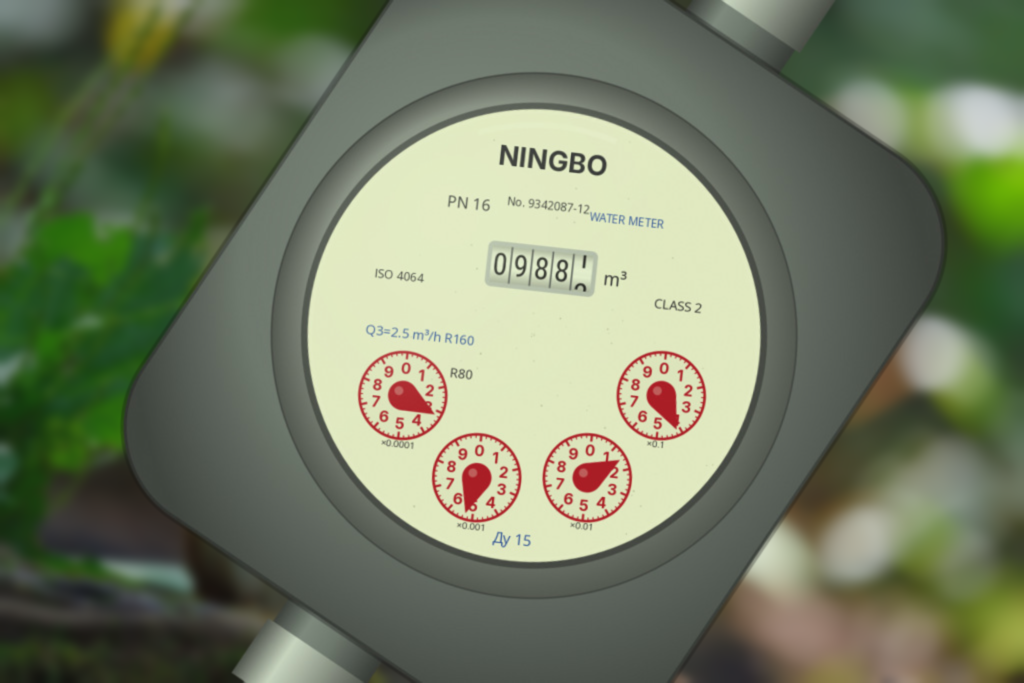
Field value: 9881.4153 (m³)
